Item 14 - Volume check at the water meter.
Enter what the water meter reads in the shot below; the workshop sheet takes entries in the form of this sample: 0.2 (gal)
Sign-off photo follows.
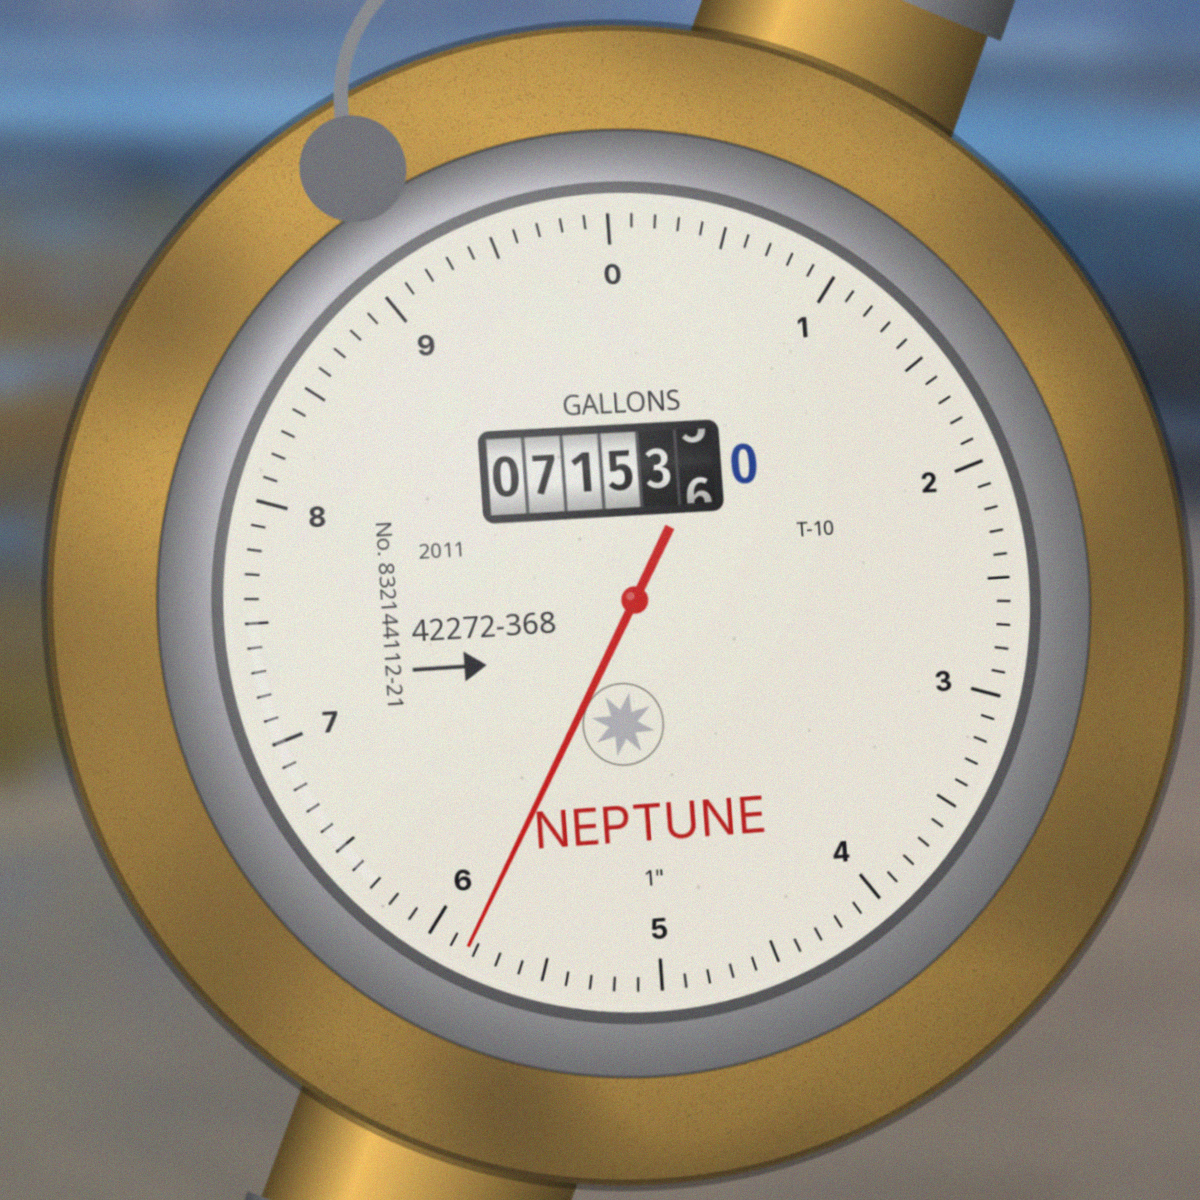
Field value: 715355.8 (gal)
